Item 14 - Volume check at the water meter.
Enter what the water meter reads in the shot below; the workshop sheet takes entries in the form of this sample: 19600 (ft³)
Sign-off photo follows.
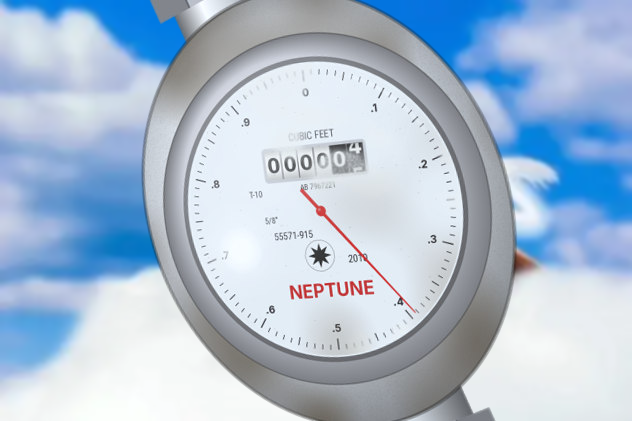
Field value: 4.39 (ft³)
